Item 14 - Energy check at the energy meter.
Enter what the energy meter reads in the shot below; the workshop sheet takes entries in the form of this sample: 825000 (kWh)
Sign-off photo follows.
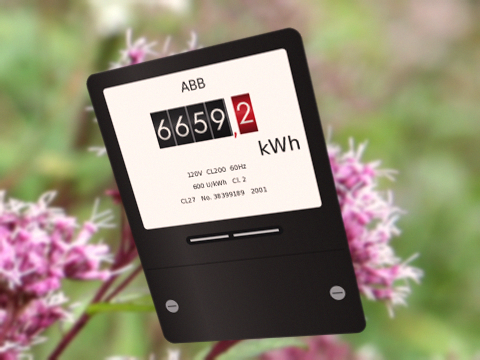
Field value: 6659.2 (kWh)
